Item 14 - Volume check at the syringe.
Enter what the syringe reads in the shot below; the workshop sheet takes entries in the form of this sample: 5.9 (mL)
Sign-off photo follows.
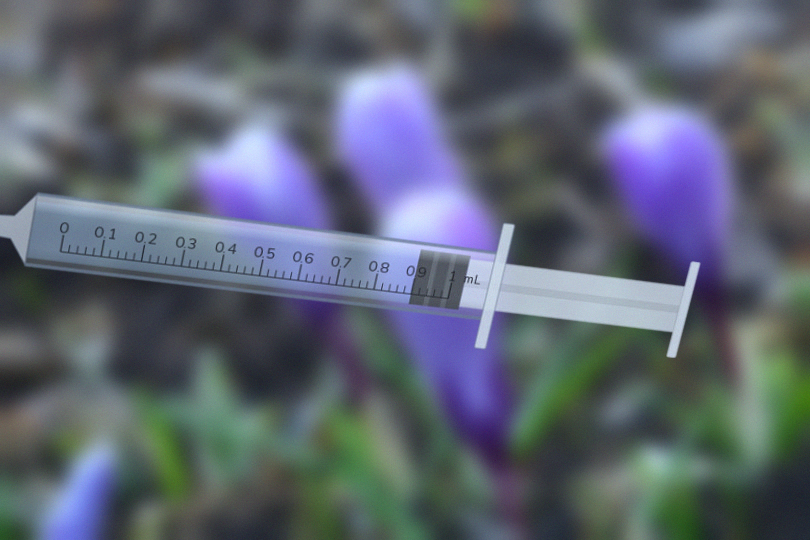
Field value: 0.9 (mL)
